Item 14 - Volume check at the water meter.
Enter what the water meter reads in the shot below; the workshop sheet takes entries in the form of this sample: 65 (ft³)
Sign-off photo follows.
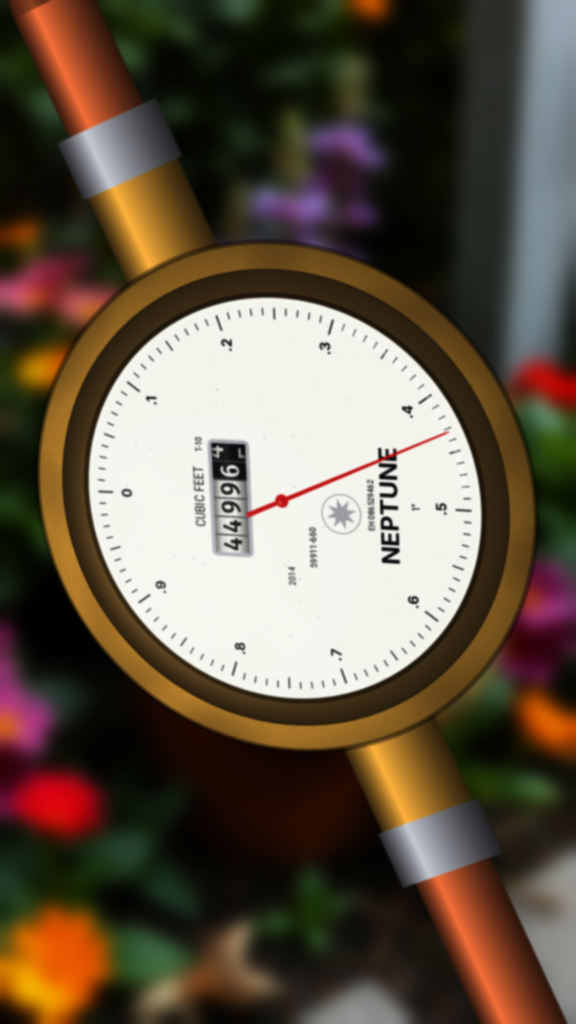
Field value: 449964.43 (ft³)
